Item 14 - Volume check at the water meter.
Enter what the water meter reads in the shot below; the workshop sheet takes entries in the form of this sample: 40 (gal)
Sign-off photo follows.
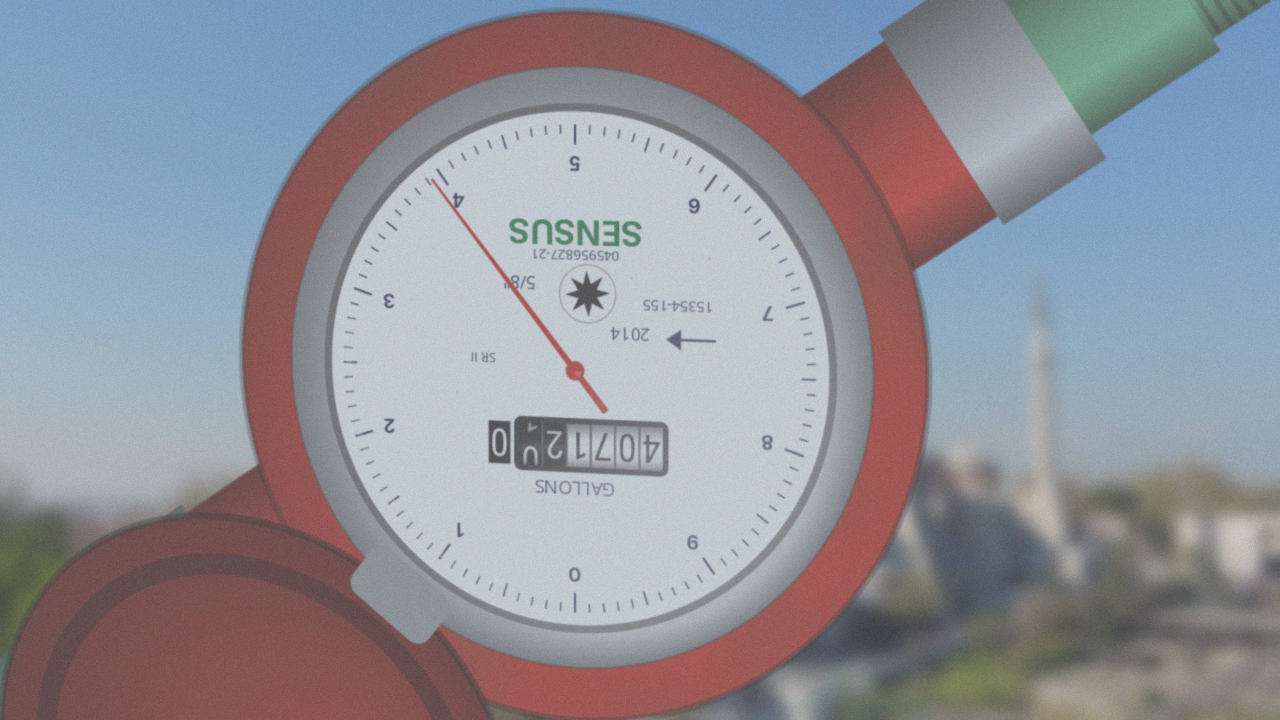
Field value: 4071203.9 (gal)
